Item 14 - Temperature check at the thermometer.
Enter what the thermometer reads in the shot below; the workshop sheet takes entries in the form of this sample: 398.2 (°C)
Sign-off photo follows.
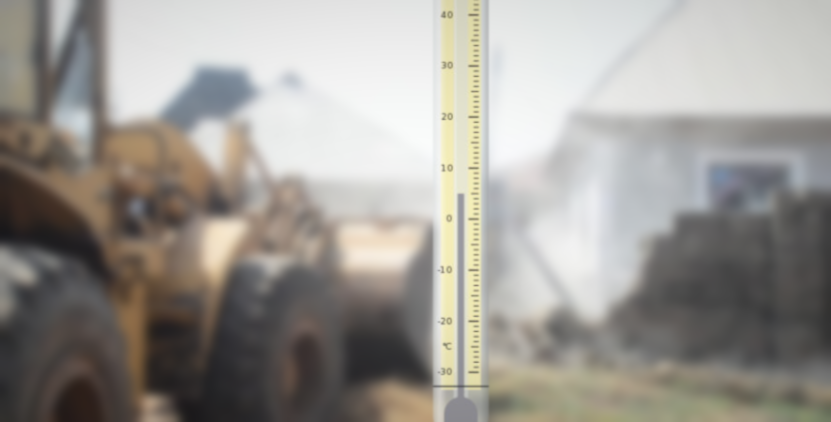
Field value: 5 (°C)
